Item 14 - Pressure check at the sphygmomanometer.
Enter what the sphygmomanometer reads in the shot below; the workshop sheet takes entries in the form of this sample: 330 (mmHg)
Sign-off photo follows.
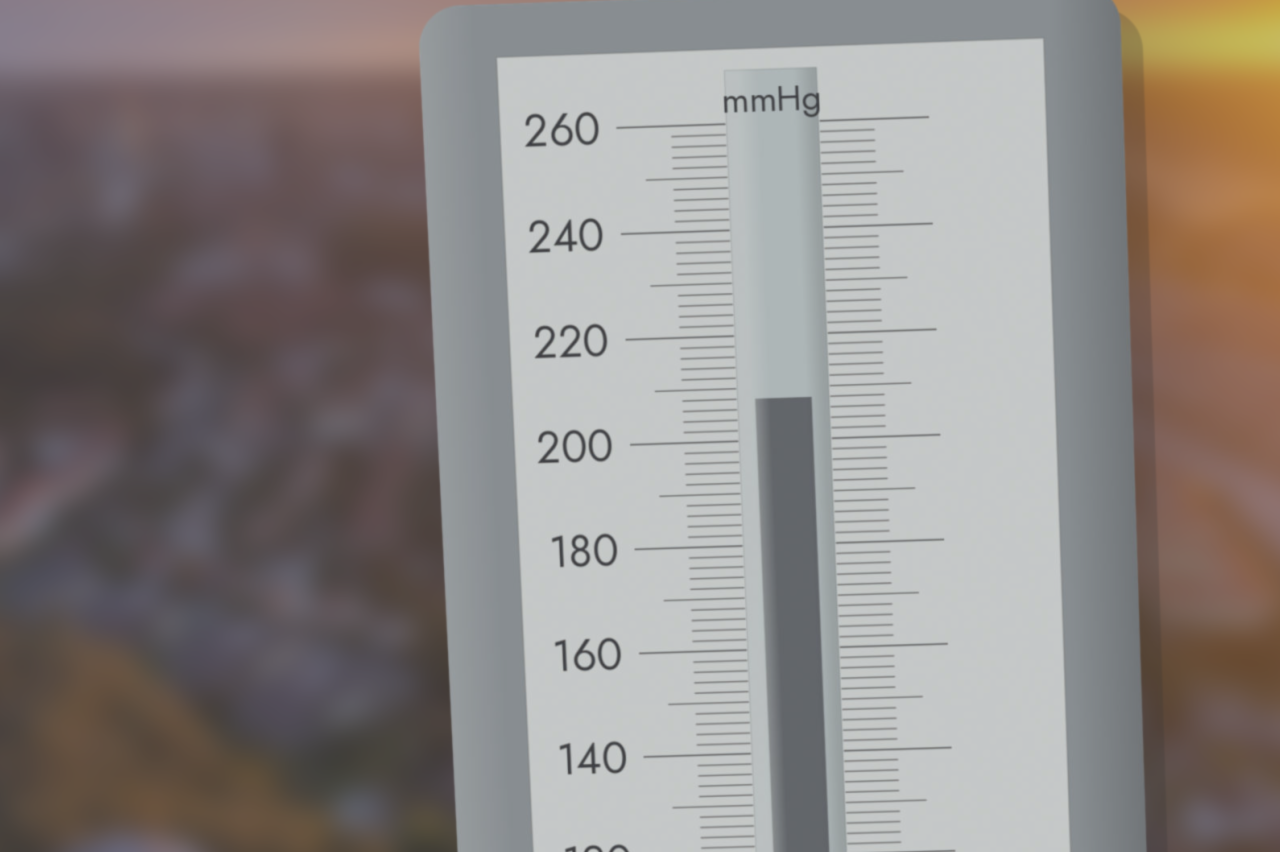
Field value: 208 (mmHg)
